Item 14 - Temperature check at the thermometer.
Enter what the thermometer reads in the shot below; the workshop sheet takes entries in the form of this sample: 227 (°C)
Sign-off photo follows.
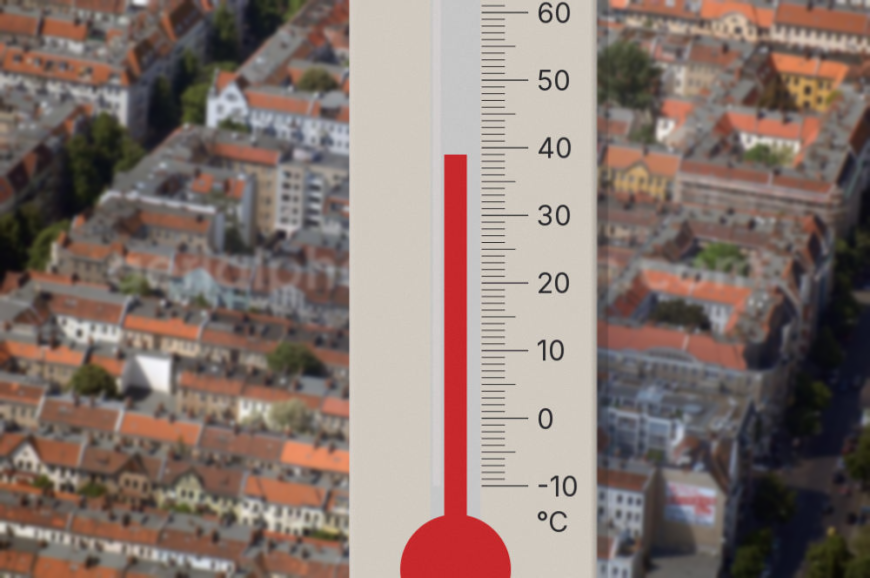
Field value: 39 (°C)
